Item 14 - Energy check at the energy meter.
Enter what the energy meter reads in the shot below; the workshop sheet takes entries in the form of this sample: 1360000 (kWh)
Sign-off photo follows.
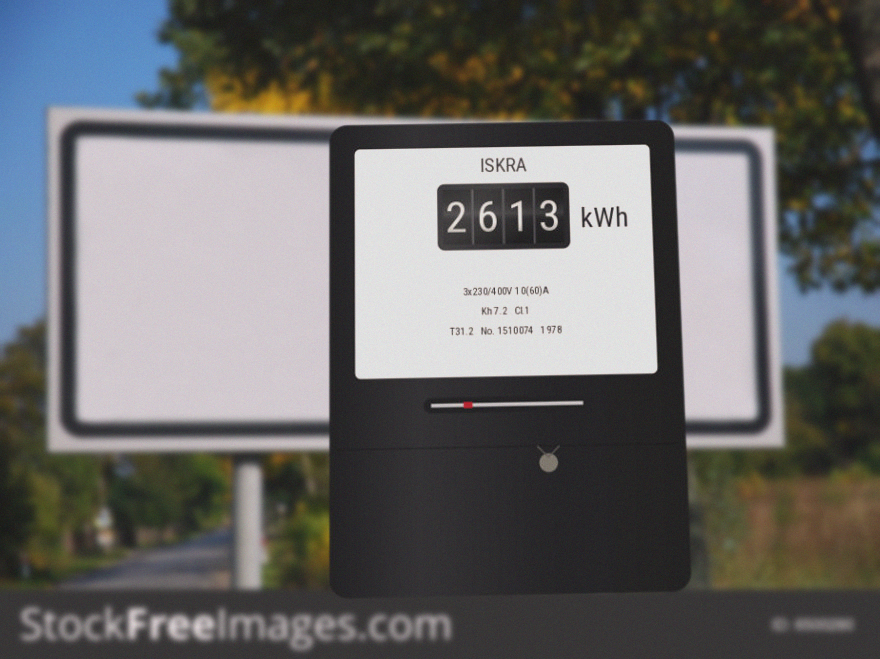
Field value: 2613 (kWh)
